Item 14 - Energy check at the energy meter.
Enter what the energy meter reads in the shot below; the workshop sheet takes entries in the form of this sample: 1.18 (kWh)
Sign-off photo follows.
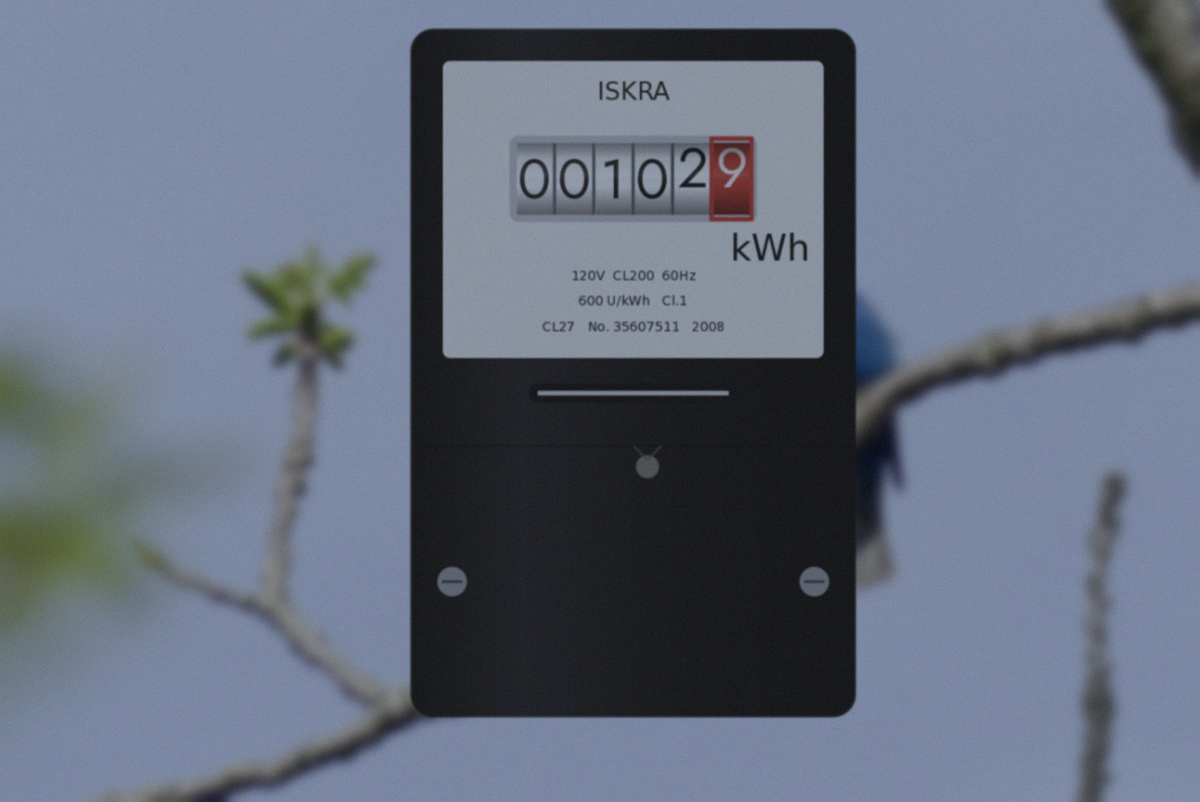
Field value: 102.9 (kWh)
